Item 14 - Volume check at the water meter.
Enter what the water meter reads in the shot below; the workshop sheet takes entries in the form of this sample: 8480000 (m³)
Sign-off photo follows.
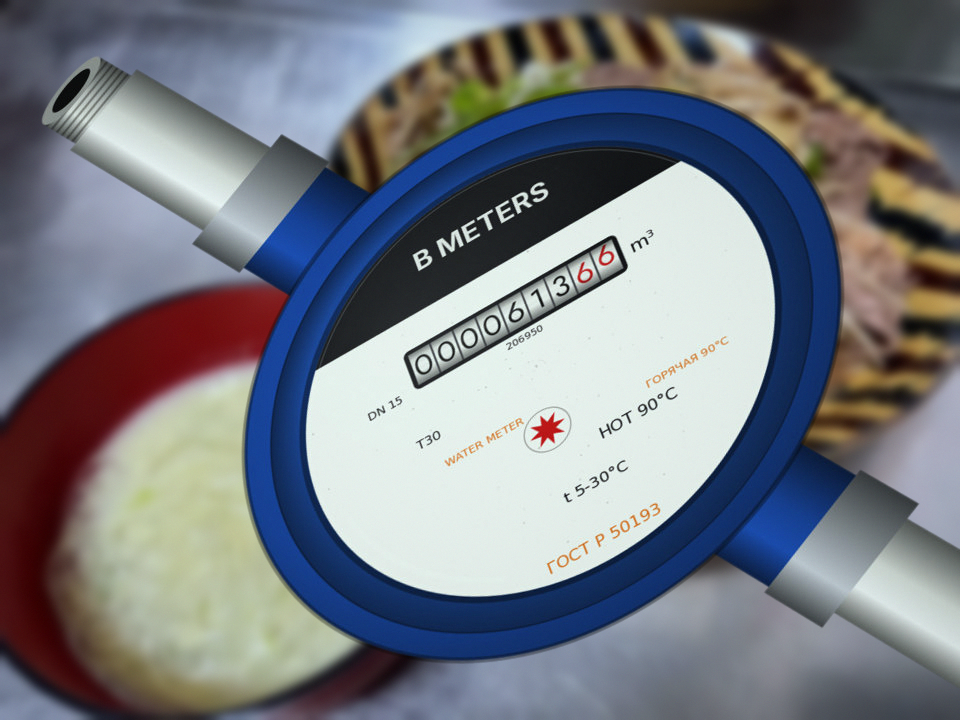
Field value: 613.66 (m³)
